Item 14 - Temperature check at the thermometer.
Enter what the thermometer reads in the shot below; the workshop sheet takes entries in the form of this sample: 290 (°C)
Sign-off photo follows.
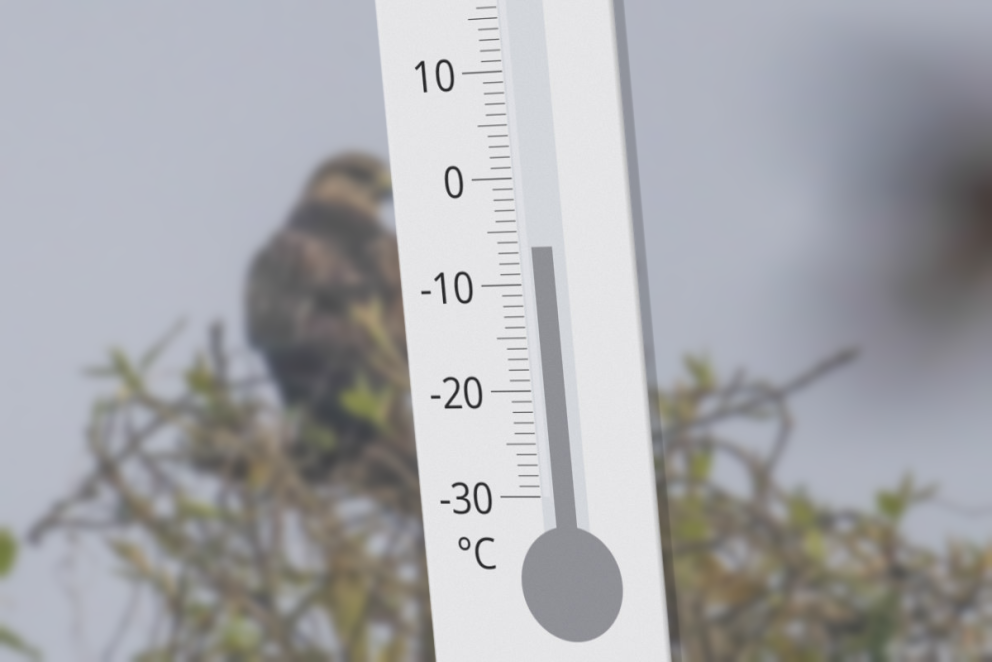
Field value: -6.5 (°C)
